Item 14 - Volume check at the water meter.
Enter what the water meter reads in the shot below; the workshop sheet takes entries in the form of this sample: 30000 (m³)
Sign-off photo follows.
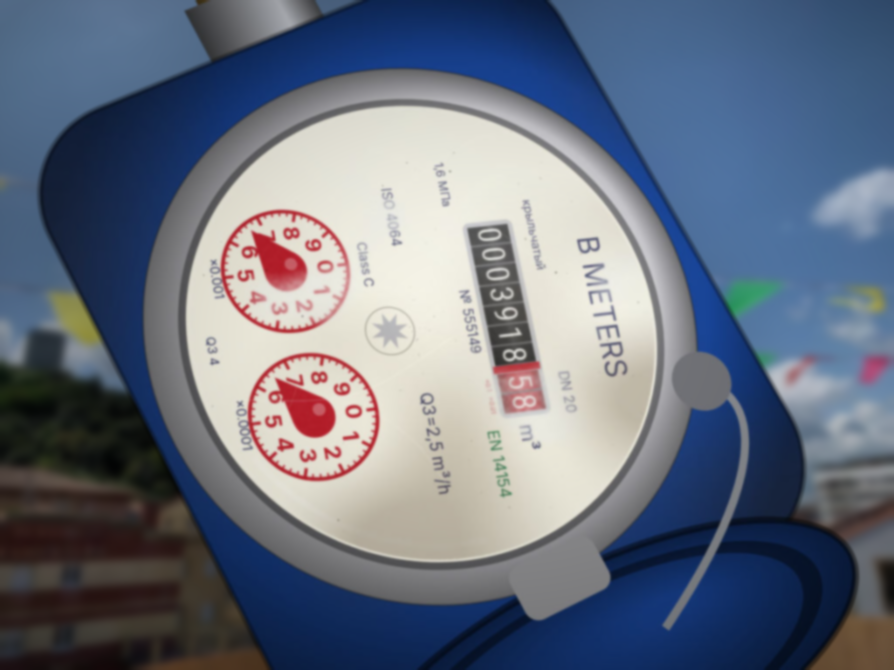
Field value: 3918.5866 (m³)
